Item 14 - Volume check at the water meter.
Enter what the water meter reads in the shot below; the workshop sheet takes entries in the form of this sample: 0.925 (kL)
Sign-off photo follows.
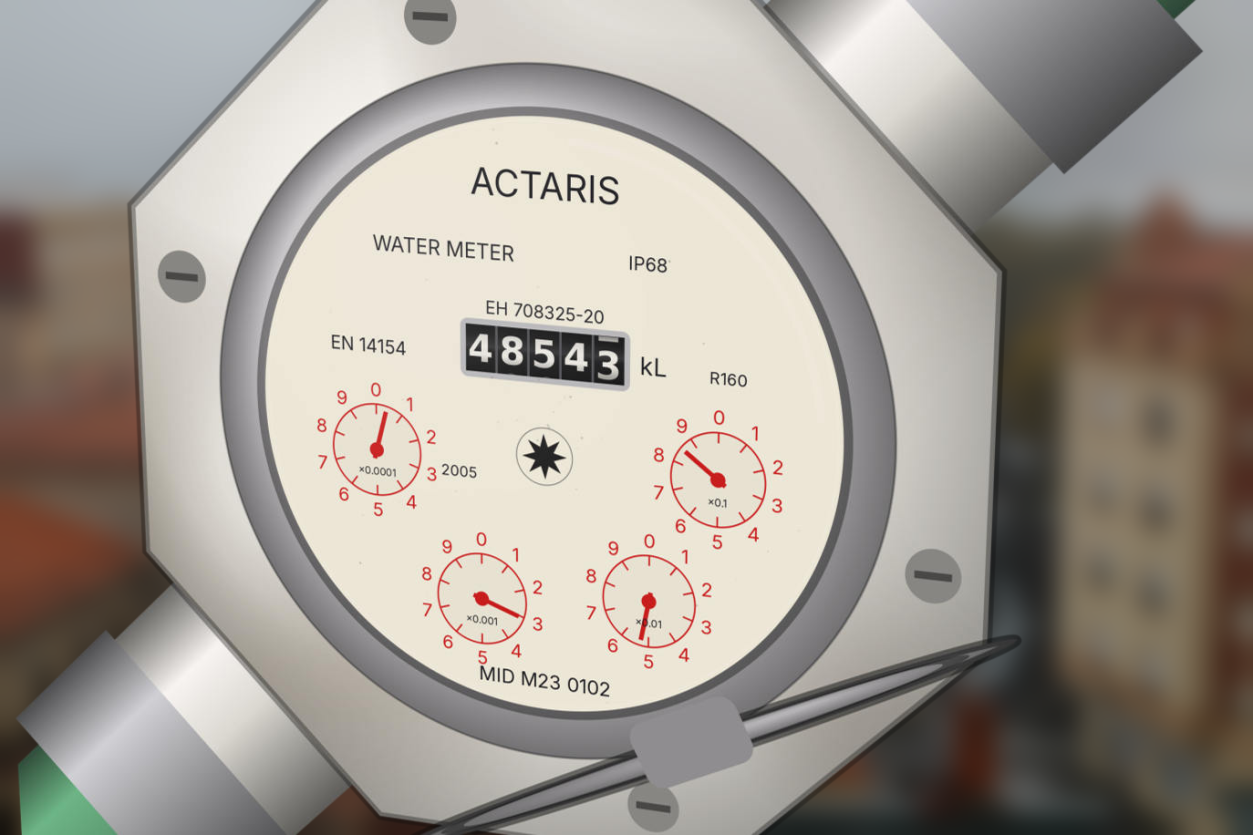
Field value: 48542.8530 (kL)
